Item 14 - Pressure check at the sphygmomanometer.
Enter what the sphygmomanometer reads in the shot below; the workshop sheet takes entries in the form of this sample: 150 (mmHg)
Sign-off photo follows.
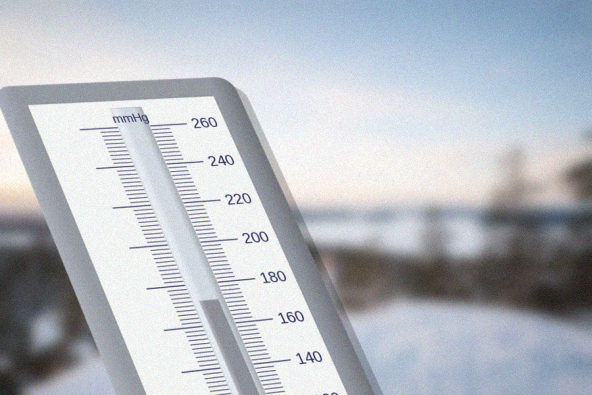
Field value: 172 (mmHg)
